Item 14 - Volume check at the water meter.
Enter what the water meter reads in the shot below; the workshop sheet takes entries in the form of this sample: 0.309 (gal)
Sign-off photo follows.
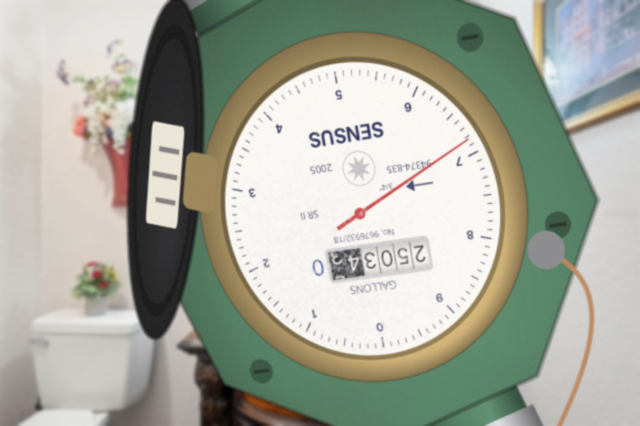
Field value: 2503426.8 (gal)
